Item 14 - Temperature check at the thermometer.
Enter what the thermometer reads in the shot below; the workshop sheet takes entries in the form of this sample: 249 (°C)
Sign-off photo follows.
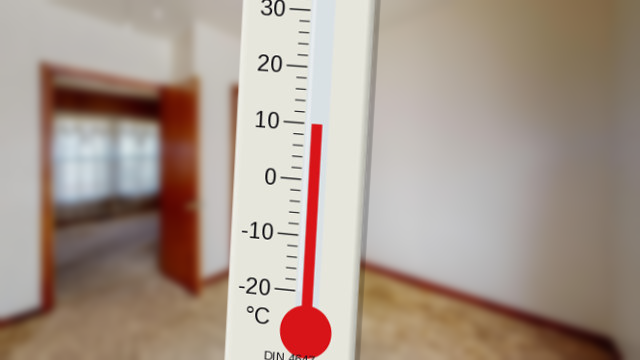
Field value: 10 (°C)
